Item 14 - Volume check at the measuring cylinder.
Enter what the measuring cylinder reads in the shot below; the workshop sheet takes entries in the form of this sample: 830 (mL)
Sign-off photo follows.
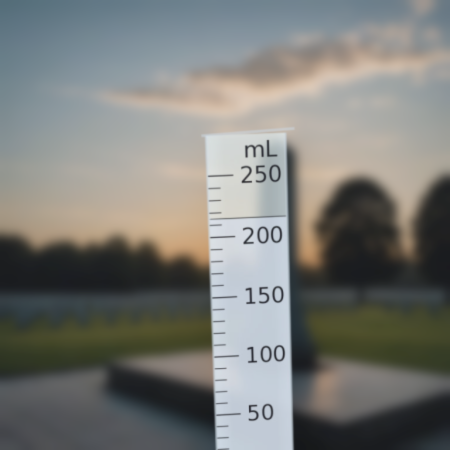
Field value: 215 (mL)
